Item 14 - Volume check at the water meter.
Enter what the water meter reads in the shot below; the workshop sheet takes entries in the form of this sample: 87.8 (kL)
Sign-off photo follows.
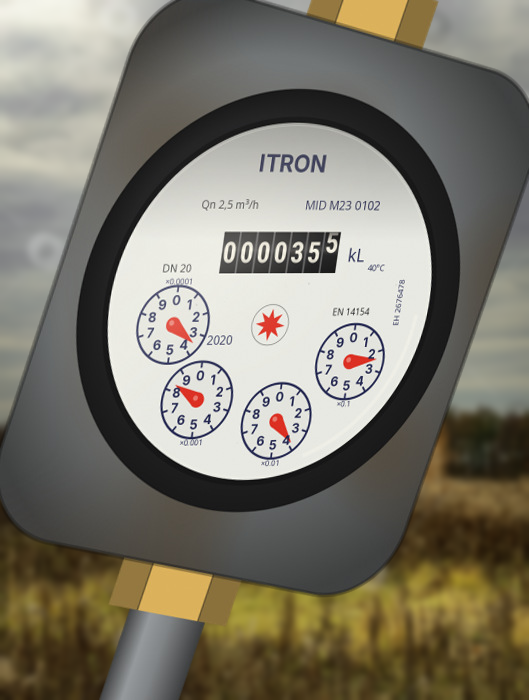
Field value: 355.2383 (kL)
